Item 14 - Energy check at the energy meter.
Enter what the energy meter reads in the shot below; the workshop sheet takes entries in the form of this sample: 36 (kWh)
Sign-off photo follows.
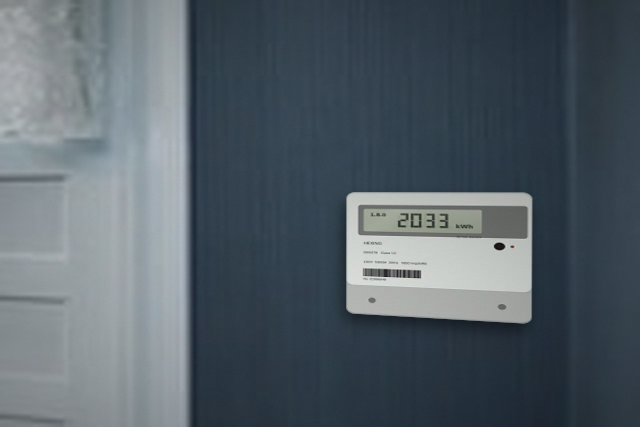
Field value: 2033 (kWh)
